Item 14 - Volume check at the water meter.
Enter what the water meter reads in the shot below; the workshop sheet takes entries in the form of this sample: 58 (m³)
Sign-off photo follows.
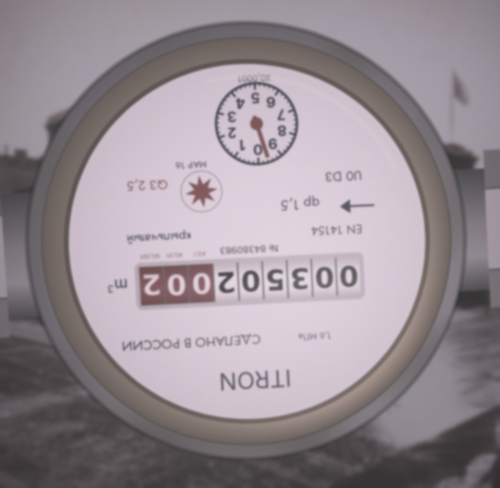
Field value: 3502.0019 (m³)
